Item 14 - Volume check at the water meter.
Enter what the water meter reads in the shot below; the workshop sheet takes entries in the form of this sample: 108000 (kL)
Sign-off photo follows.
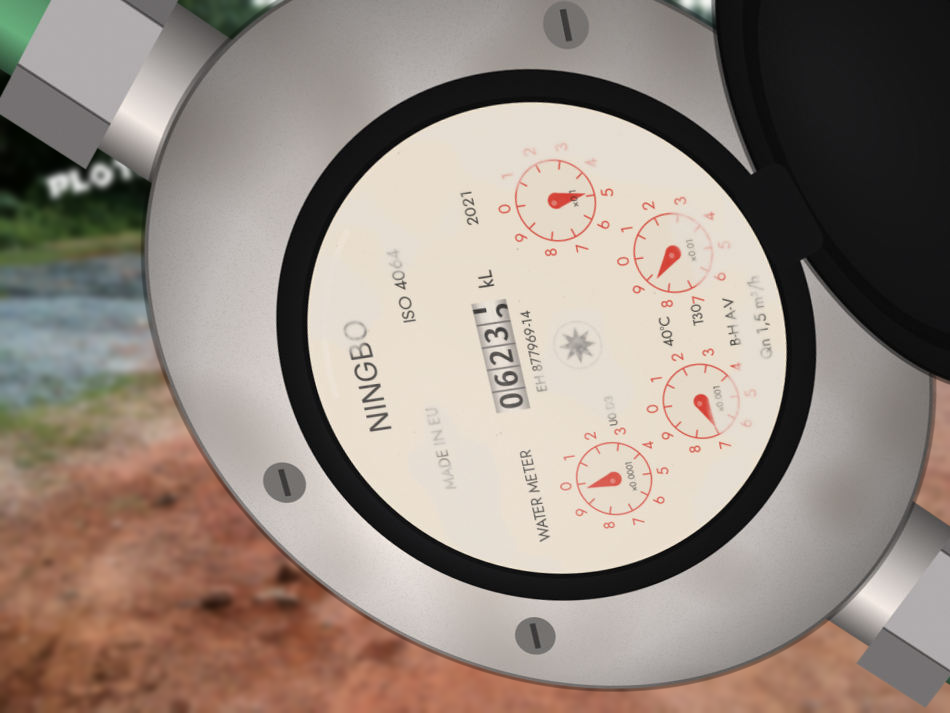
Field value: 6231.4869 (kL)
